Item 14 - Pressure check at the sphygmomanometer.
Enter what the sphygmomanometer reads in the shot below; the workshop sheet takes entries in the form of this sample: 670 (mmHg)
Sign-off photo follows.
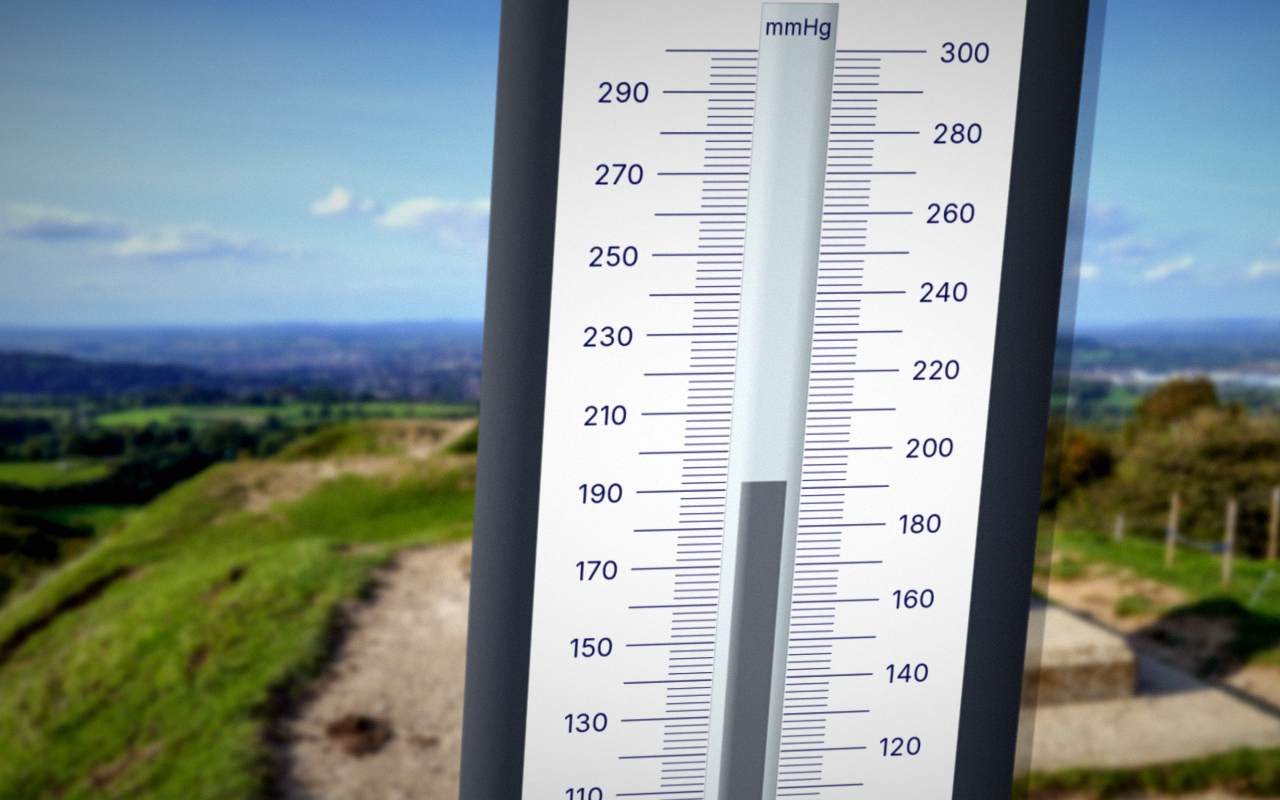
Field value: 192 (mmHg)
